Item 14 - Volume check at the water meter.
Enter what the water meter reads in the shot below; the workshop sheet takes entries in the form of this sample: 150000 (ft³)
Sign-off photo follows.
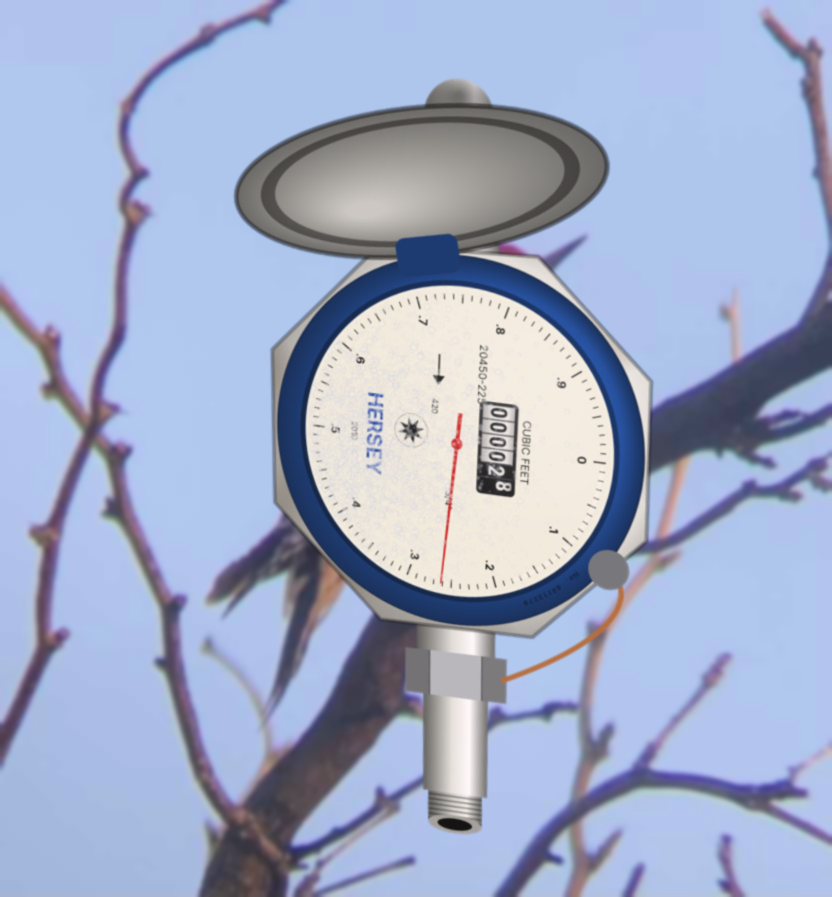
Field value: 28.26 (ft³)
